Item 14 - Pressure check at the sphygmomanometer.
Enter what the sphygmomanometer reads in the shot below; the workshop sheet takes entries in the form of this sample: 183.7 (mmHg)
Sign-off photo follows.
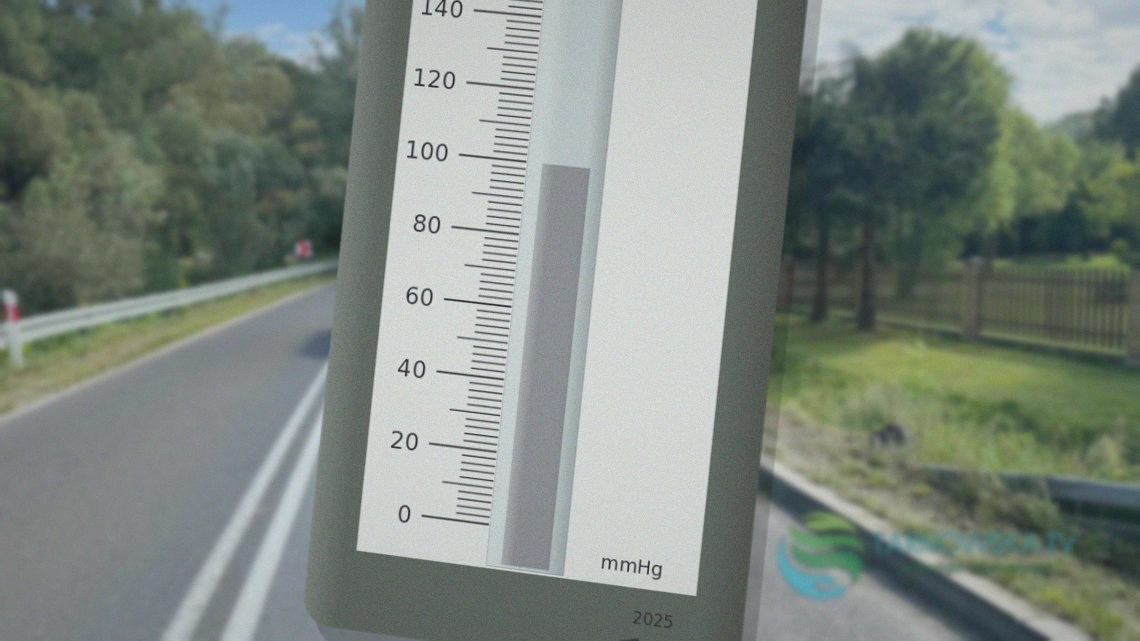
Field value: 100 (mmHg)
